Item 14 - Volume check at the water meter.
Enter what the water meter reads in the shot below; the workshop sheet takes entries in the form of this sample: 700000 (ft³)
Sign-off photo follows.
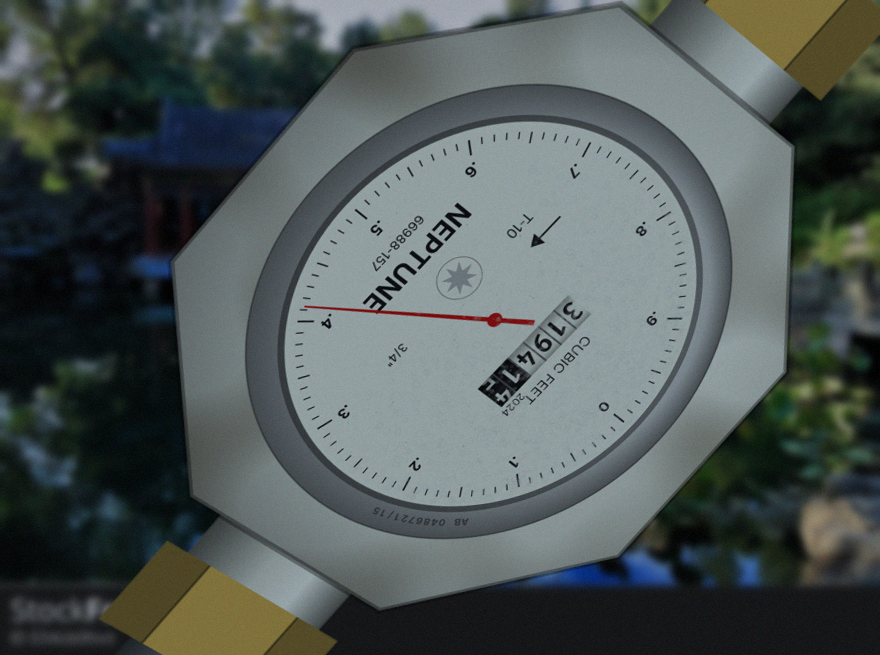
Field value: 319414.41 (ft³)
